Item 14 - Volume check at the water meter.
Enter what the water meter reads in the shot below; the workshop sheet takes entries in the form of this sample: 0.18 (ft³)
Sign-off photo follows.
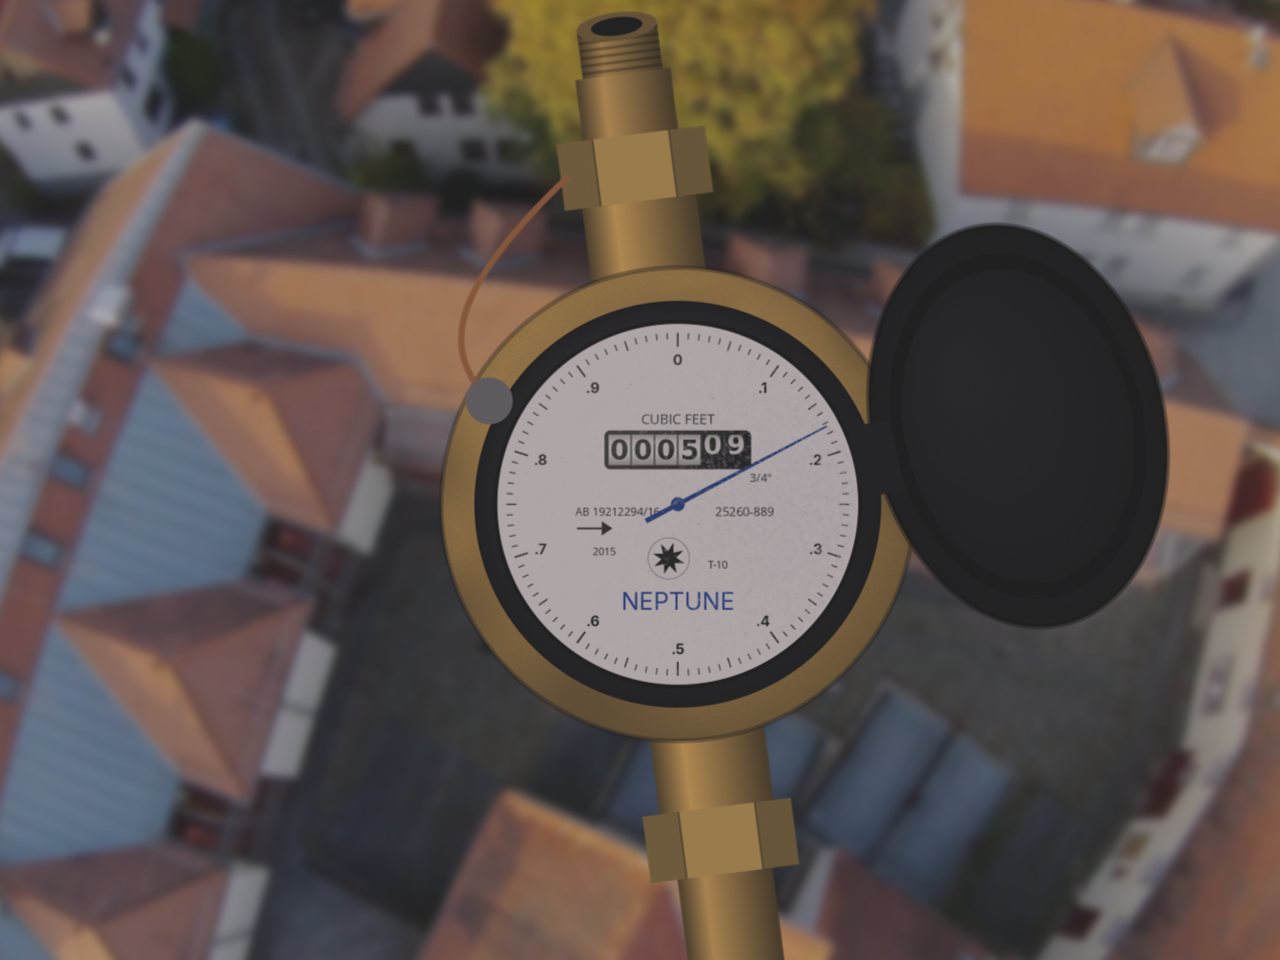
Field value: 509.17 (ft³)
